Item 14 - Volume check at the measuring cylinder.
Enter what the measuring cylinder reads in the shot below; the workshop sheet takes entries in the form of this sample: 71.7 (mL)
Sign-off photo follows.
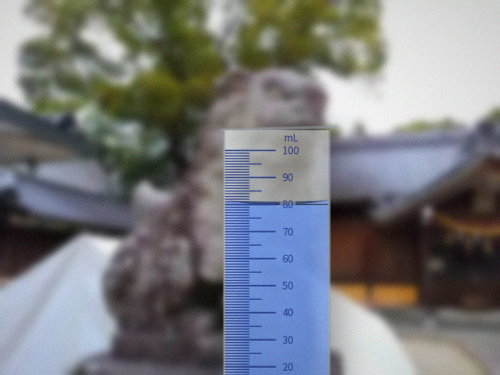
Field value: 80 (mL)
